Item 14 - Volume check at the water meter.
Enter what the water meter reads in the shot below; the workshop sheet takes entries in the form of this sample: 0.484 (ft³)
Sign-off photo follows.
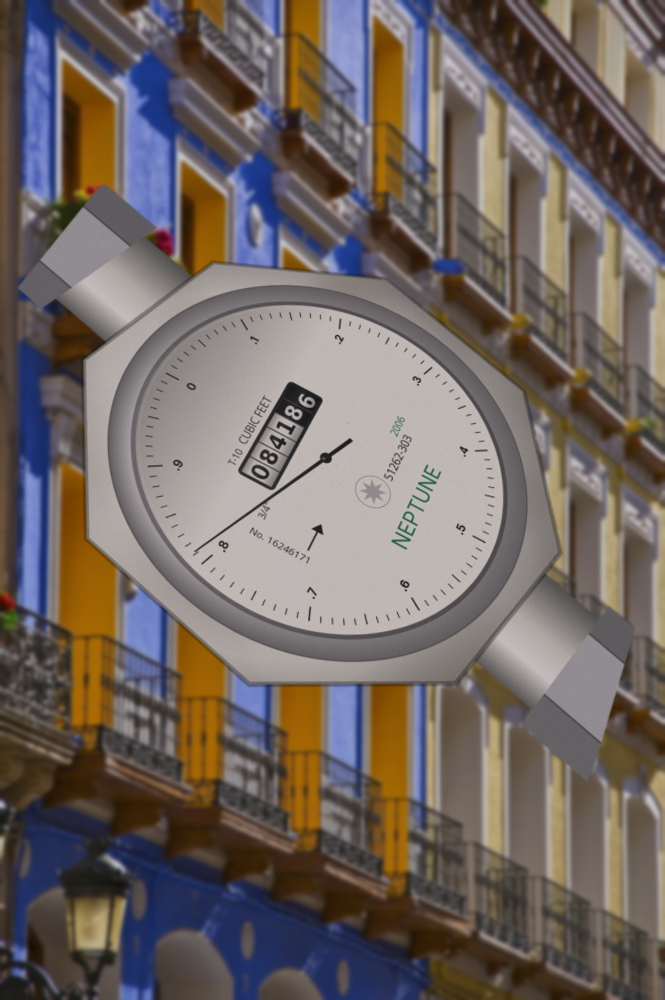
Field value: 84185.81 (ft³)
